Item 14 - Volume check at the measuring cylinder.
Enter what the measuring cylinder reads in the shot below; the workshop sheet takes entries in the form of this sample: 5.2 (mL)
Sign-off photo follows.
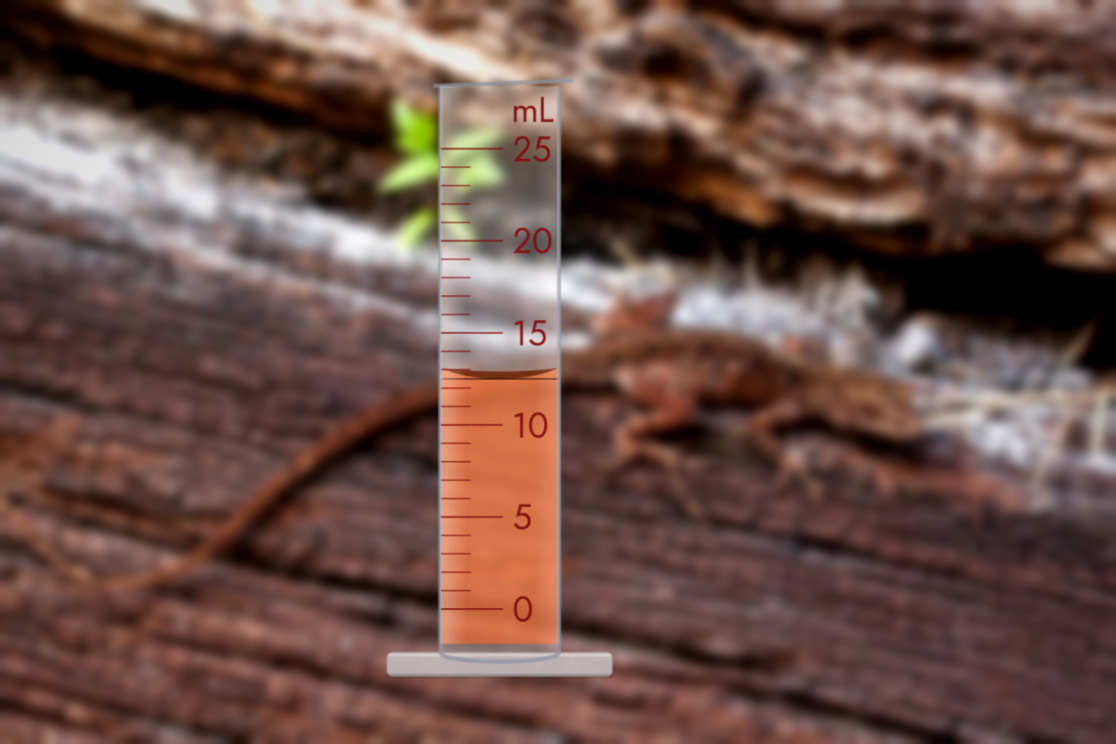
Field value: 12.5 (mL)
